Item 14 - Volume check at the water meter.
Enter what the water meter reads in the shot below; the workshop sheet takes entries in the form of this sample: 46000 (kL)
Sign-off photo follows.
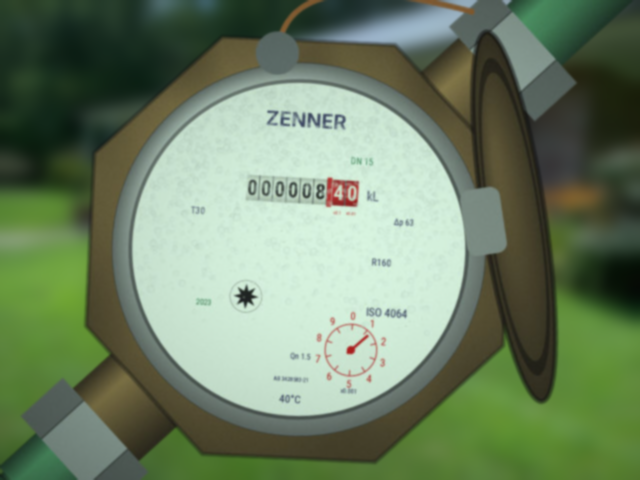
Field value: 8.401 (kL)
